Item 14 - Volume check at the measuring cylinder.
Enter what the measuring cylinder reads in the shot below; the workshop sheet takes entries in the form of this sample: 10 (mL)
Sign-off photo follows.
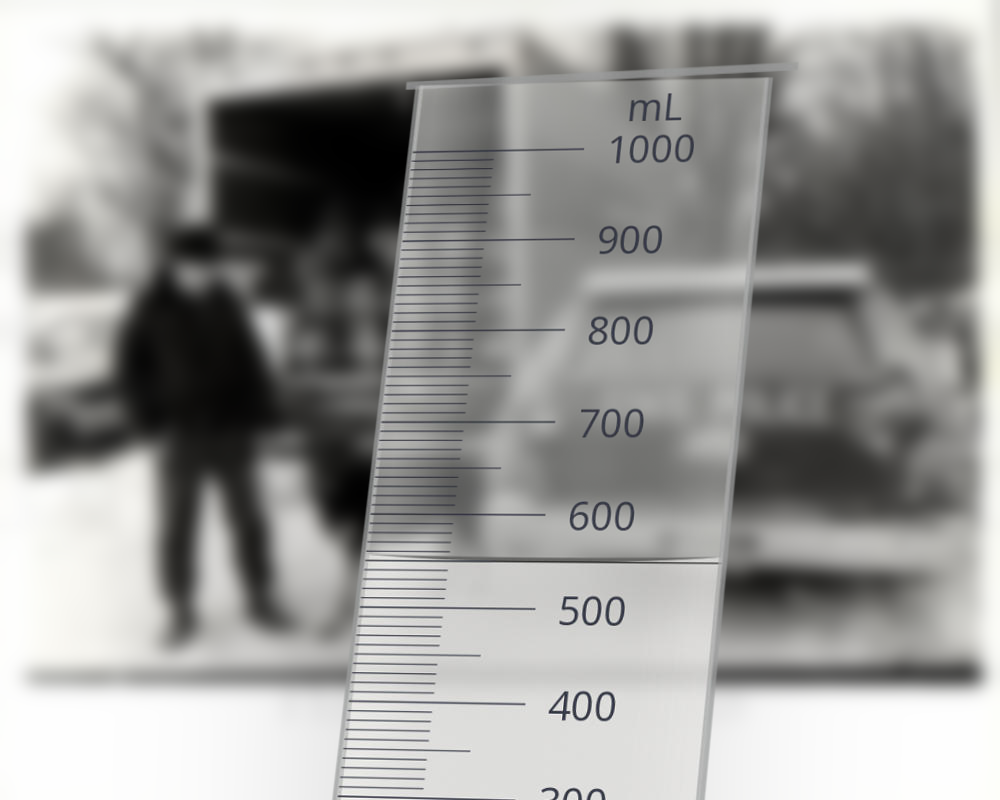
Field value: 550 (mL)
